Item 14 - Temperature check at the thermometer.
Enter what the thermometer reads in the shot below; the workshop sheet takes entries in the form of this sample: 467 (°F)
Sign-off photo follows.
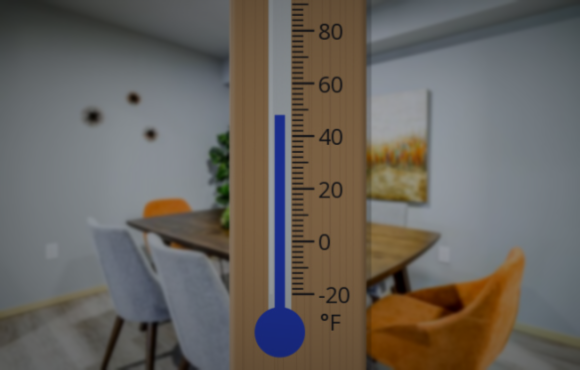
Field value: 48 (°F)
